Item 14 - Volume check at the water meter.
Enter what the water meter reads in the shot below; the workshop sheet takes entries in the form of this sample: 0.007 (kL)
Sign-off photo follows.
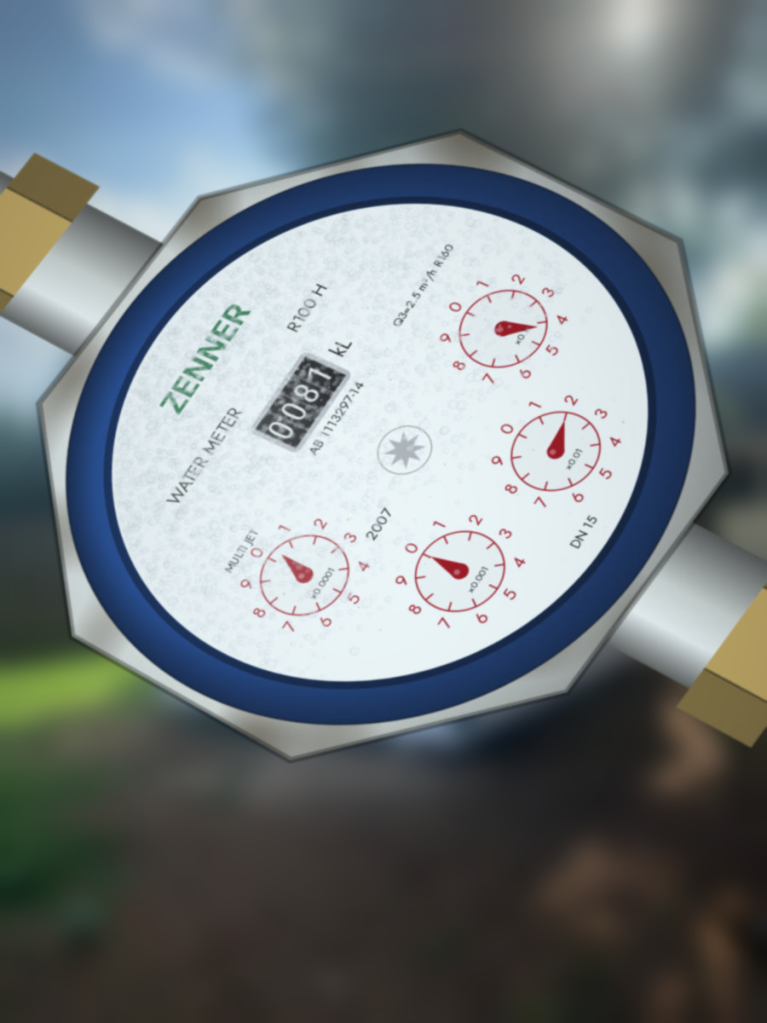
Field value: 81.4200 (kL)
